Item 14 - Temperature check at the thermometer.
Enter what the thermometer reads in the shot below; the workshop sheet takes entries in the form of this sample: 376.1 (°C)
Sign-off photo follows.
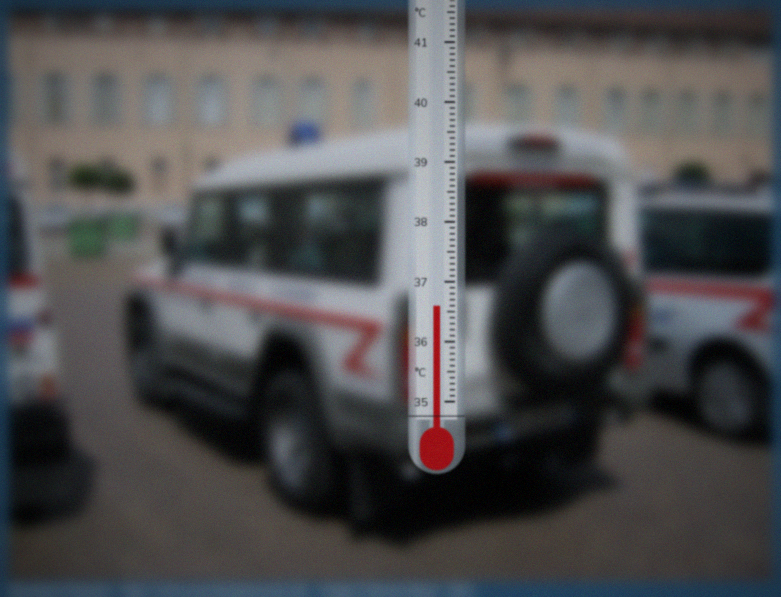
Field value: 36.6 (°C)
